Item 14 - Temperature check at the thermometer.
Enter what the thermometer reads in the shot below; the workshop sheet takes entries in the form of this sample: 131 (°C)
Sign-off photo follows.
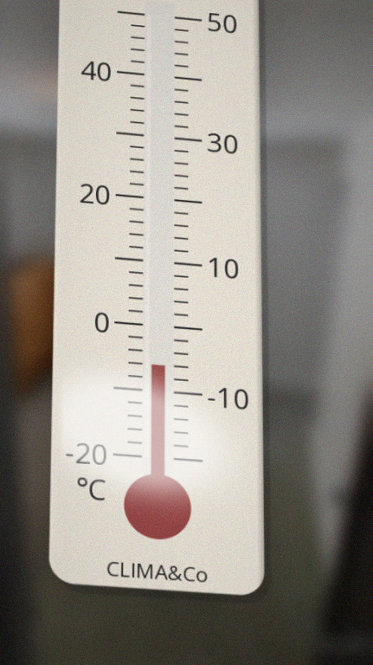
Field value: -6 (°C)
